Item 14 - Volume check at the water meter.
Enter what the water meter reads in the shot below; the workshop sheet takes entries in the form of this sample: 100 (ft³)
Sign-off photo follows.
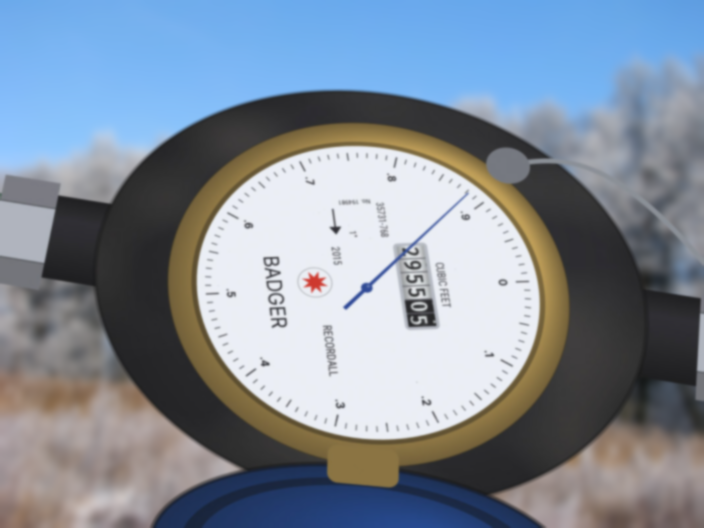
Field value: 295504.88 (ft³)
